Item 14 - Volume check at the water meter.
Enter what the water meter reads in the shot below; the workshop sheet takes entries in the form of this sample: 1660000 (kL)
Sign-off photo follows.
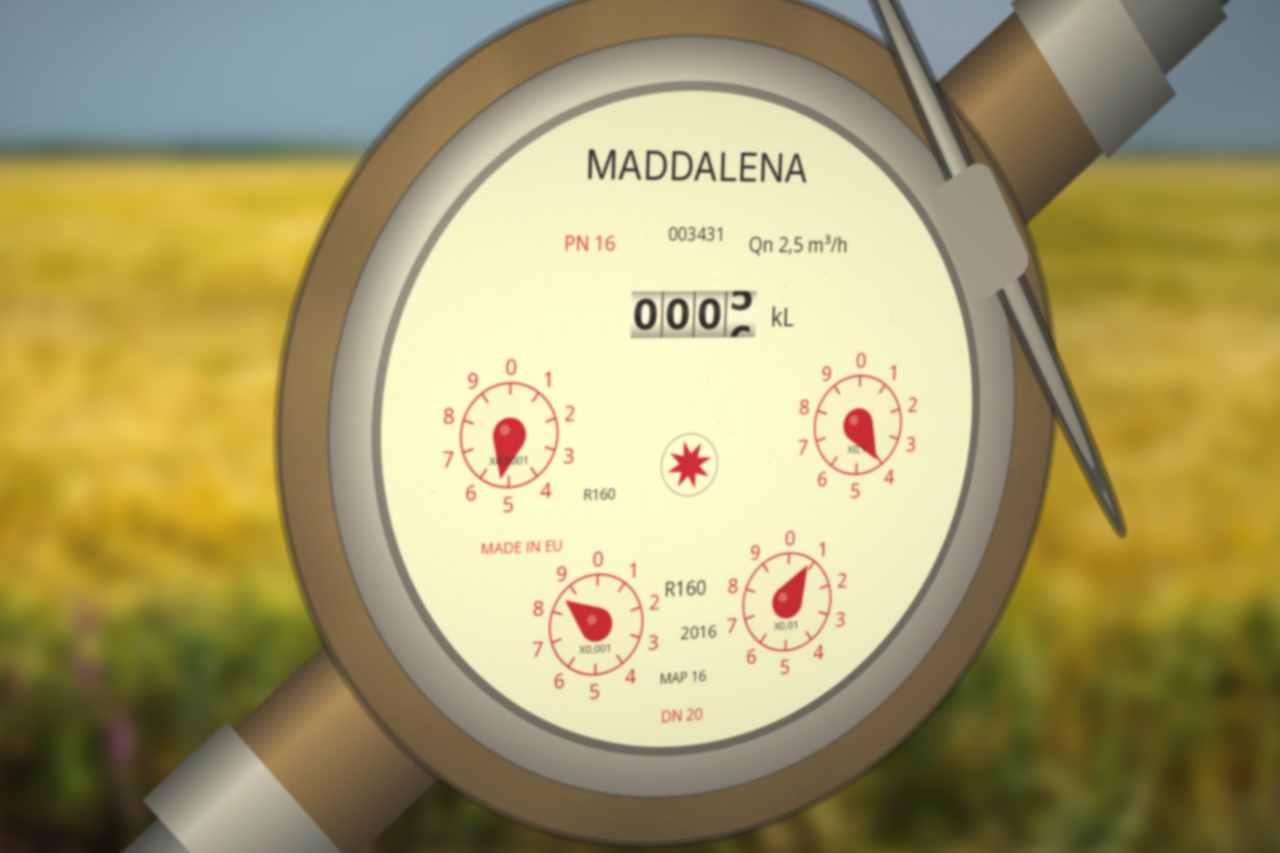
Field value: 5.4085 (kL)
